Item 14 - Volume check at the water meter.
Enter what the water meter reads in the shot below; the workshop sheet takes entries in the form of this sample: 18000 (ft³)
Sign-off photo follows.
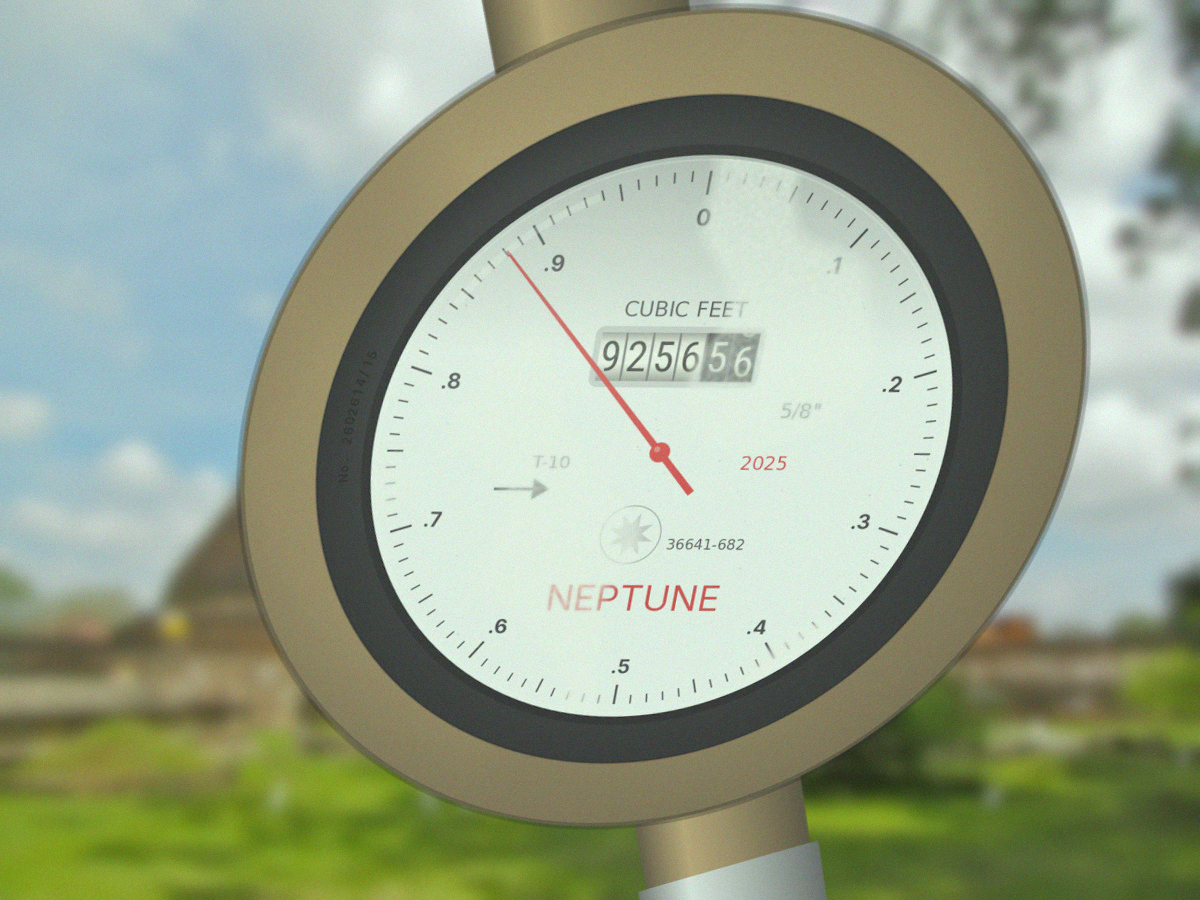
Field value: 925655.88 (ft³)
